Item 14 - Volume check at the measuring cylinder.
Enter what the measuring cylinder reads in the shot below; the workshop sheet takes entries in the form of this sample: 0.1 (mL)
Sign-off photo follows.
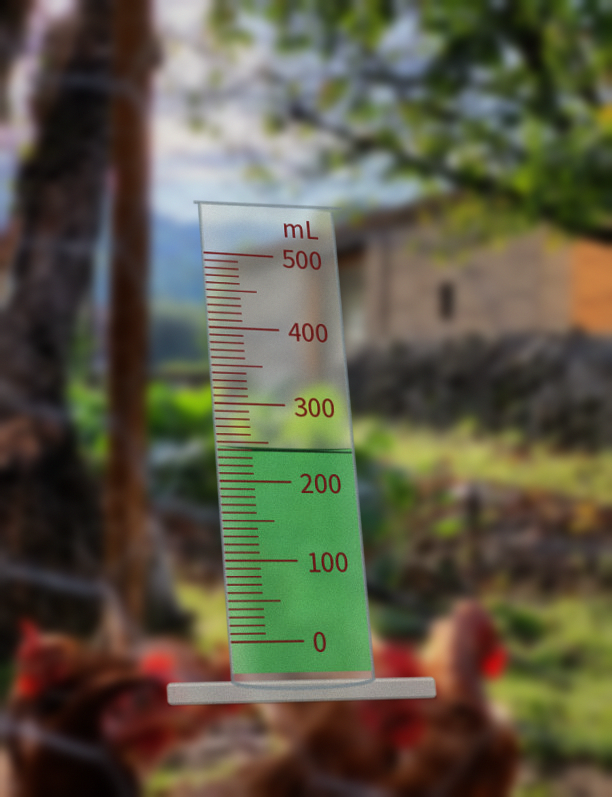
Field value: 240 (mL)
